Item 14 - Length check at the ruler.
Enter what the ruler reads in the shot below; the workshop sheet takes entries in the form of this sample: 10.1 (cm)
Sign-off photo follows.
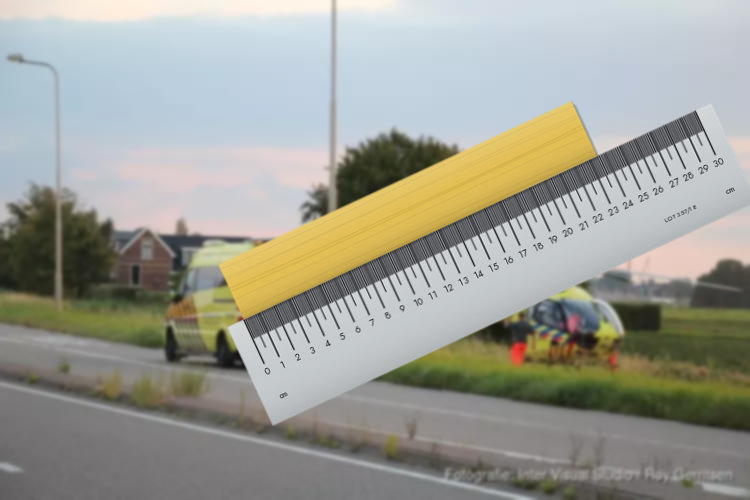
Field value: 23.5 (cm)
